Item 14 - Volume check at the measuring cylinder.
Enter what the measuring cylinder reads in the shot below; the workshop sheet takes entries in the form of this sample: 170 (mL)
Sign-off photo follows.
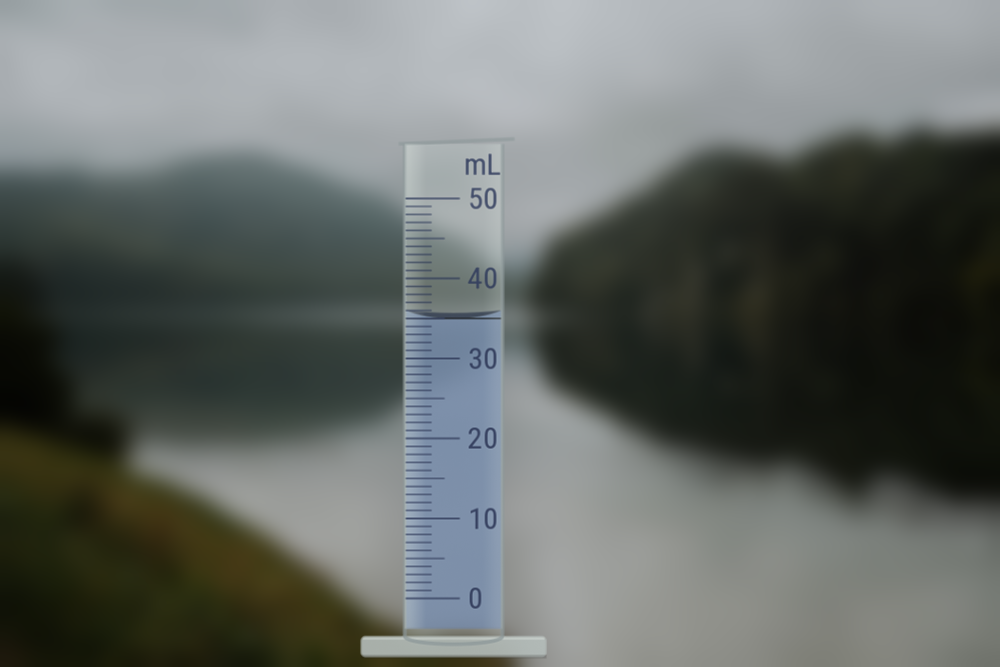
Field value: 35 (mL)
